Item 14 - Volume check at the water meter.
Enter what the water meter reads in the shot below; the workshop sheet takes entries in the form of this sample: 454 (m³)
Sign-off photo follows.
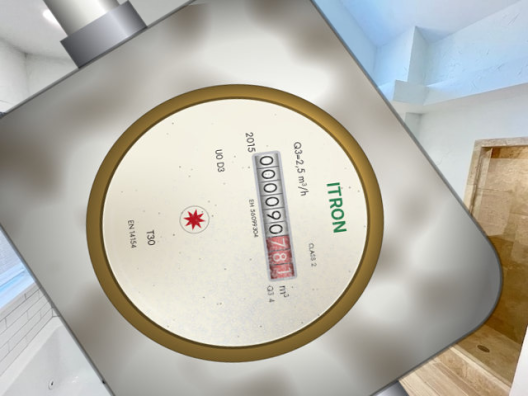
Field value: 90.781 (m³)
